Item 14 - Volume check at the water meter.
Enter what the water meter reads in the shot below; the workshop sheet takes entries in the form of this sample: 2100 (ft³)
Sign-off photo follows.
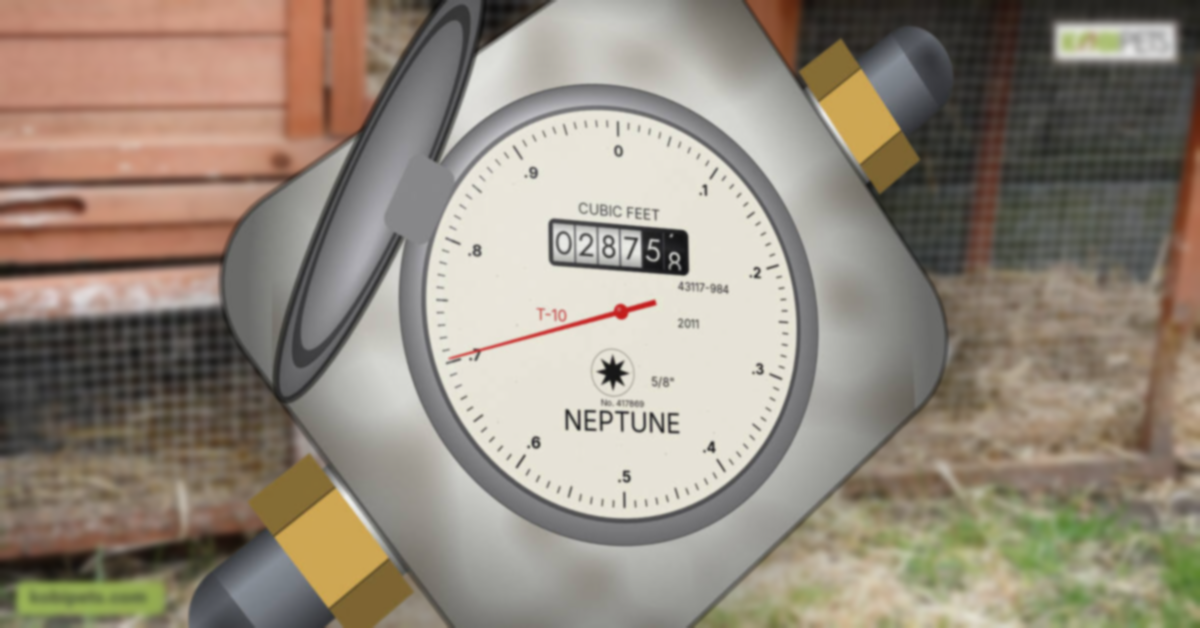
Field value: 28757.70 (ft³)
